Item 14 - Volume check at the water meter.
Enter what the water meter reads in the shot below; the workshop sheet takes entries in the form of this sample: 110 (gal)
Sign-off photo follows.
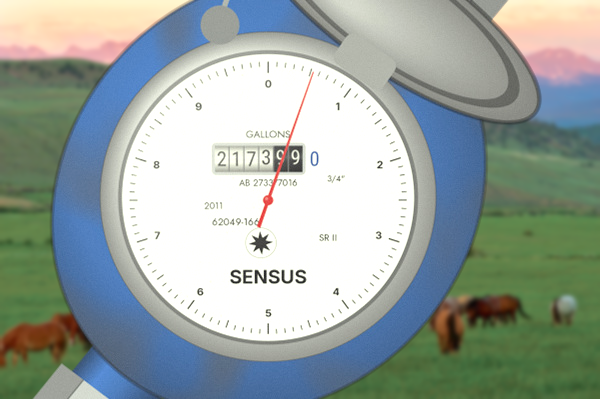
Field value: 2173990.5 (gal)
